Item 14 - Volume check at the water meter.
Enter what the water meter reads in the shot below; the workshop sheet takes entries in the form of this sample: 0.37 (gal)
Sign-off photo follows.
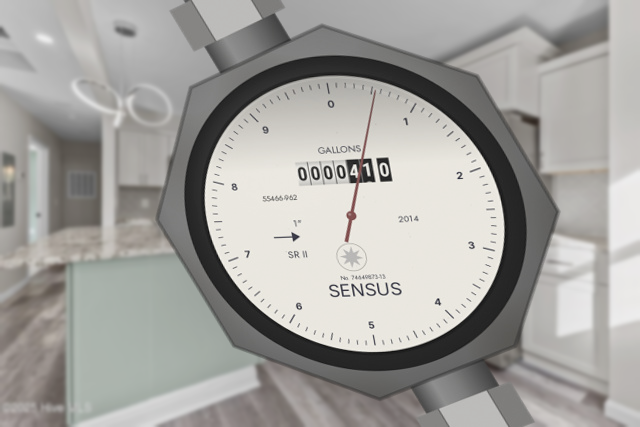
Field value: 410.5 (gal)
